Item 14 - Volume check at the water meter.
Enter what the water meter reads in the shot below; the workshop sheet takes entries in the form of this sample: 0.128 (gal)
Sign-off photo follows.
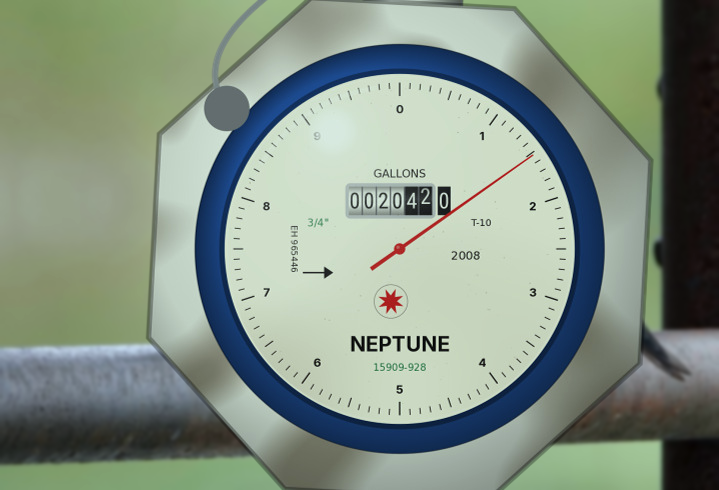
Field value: 20421.5 (gal)
